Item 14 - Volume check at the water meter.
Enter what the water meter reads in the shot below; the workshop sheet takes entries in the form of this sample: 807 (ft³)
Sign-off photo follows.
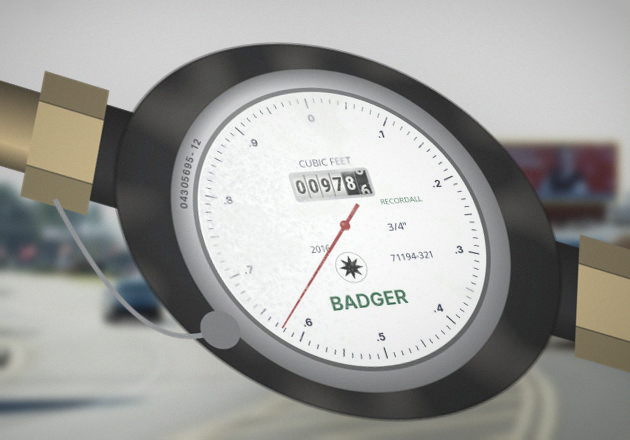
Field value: 9785.62 (ft³)
